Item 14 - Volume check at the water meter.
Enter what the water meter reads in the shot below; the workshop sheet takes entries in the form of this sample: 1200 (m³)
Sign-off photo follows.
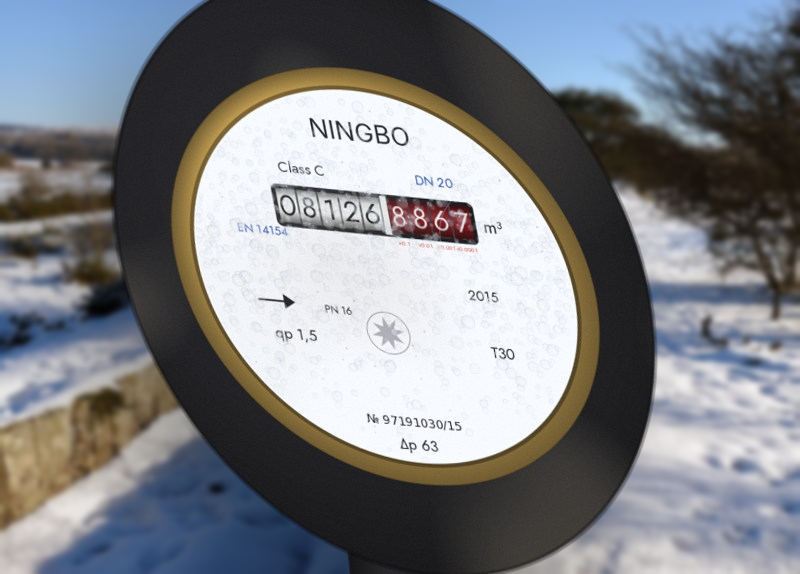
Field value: 8126.8867 (m³)
